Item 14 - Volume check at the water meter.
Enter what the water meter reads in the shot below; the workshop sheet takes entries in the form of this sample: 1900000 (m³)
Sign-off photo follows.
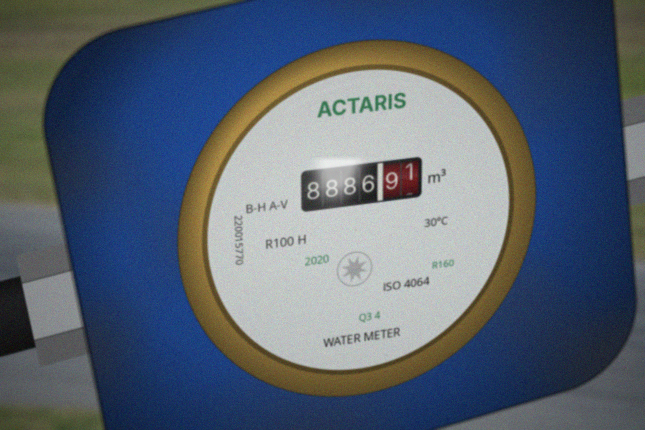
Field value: 8886.91 (m³)
